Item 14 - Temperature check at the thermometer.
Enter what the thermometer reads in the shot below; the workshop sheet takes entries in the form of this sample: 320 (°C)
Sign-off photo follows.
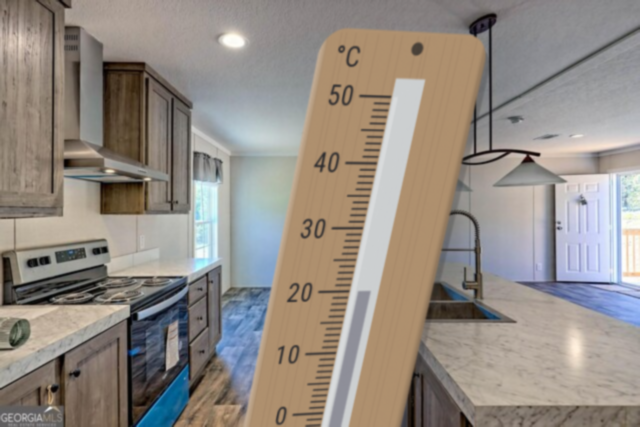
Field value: 20 (°C)
